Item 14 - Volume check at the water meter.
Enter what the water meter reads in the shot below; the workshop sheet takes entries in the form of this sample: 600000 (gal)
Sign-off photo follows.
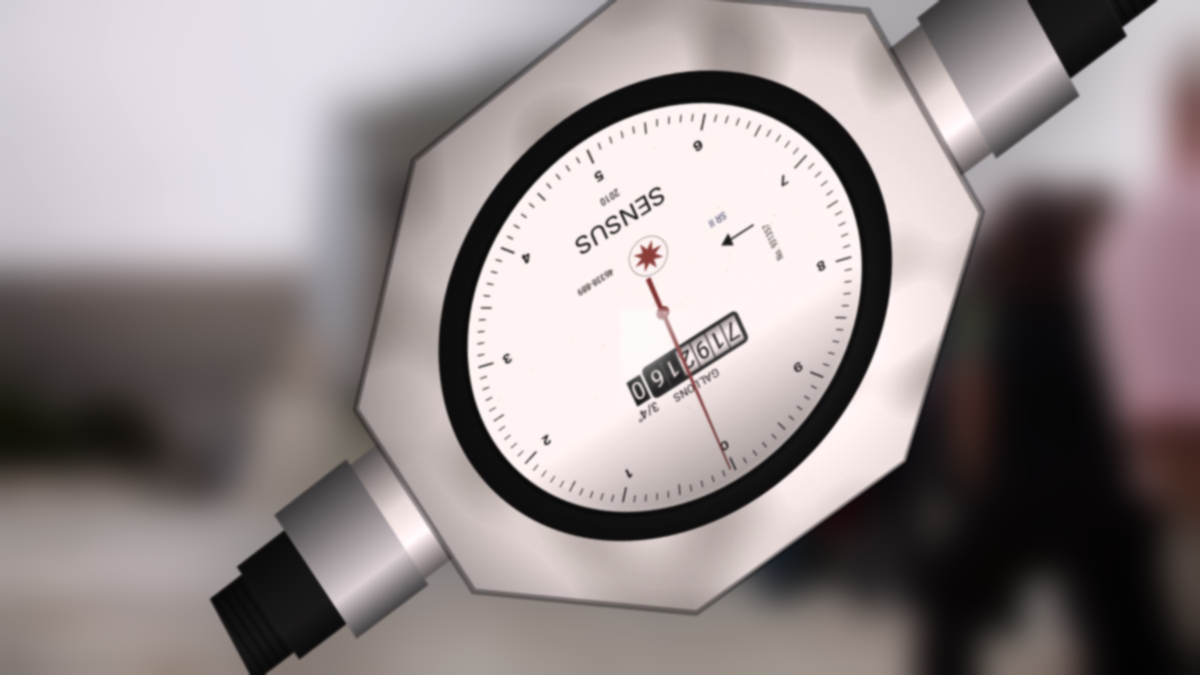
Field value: 7192160.0 (gal)
